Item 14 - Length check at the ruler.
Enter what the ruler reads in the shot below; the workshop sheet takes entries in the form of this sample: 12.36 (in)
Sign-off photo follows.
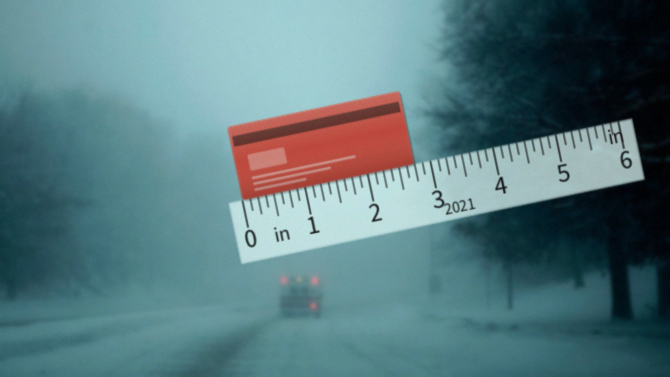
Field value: 2.75 (in)
